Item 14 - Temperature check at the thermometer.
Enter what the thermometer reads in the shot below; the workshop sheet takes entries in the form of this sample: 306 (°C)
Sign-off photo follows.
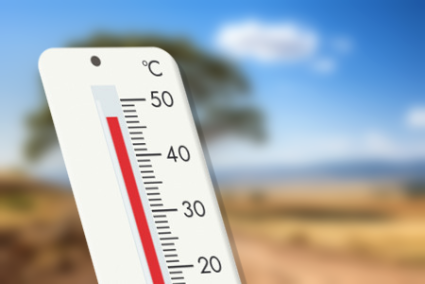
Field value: 47 (°C)
